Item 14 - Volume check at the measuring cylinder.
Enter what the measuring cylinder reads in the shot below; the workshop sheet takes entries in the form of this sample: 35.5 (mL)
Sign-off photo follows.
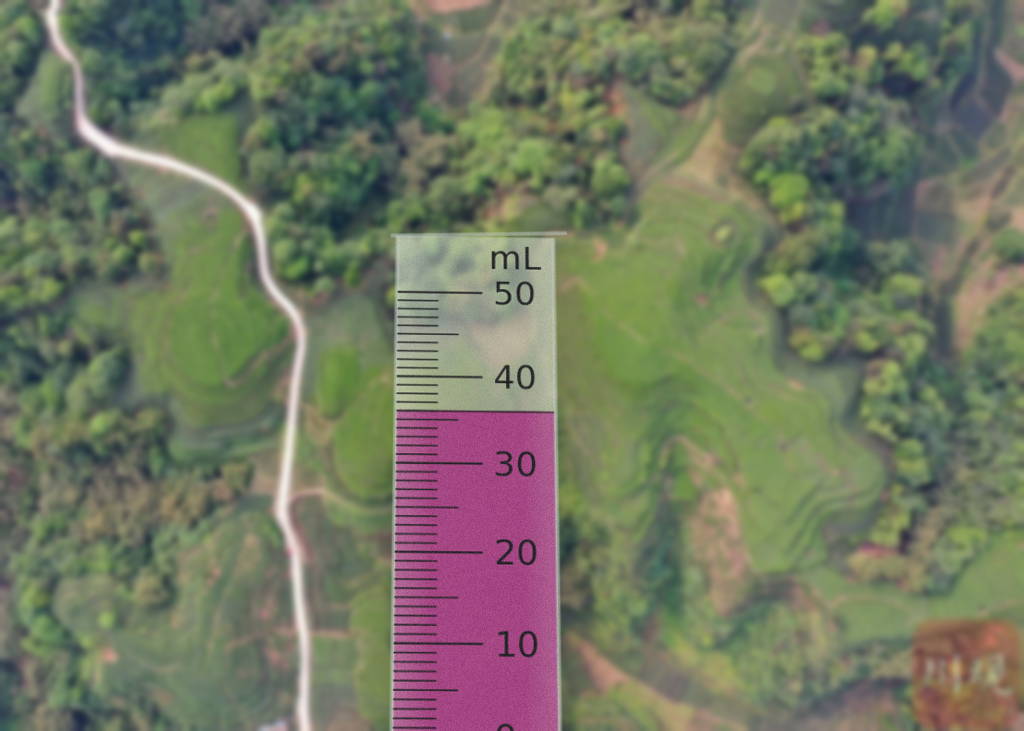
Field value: 36 (mL)
